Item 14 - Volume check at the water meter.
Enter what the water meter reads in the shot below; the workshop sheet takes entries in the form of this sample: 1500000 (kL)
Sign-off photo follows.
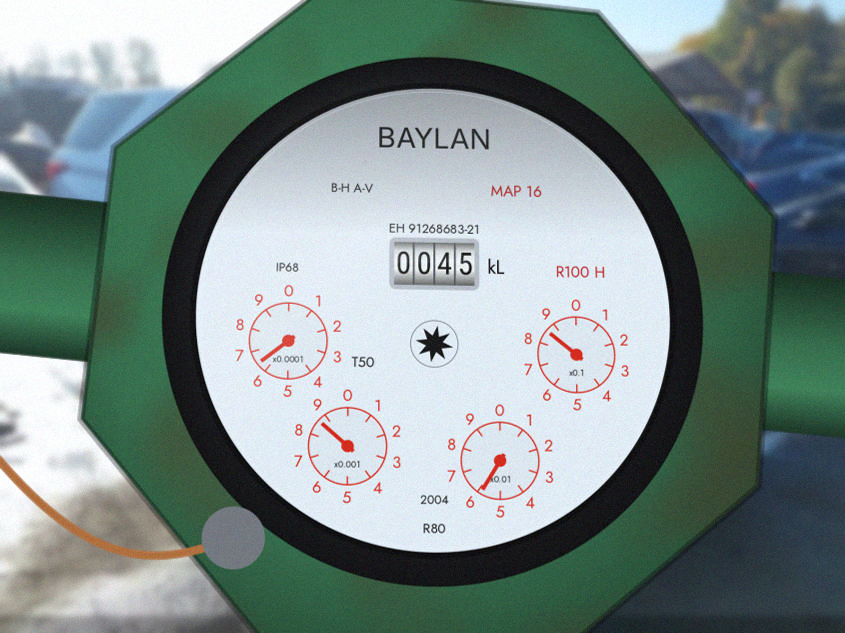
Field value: 45.8586 (kL)
